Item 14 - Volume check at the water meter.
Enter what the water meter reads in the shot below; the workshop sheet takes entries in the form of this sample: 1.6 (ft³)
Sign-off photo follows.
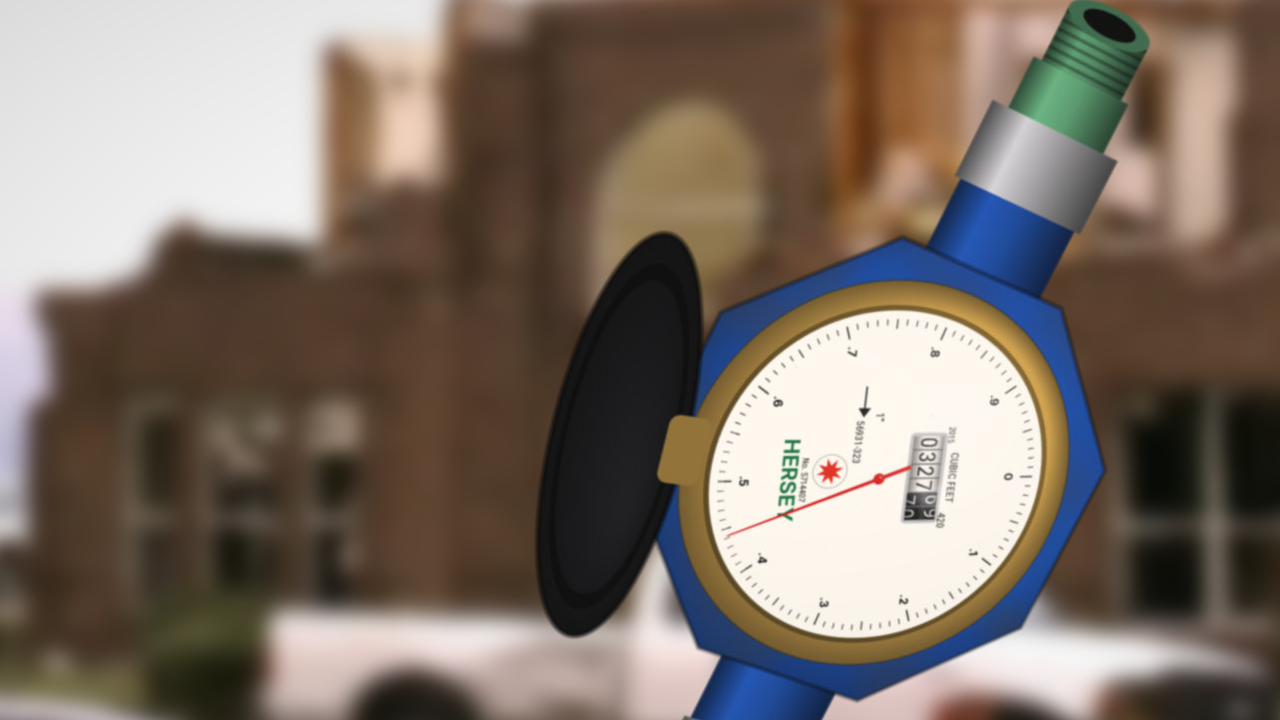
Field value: 32769.44 (ft³)
